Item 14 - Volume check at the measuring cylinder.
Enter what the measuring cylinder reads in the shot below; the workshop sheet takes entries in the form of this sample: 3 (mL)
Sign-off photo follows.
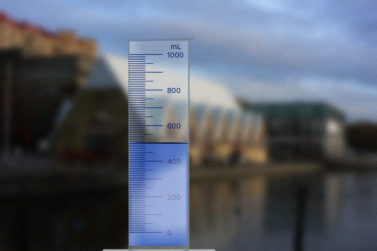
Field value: 500 (mL)
